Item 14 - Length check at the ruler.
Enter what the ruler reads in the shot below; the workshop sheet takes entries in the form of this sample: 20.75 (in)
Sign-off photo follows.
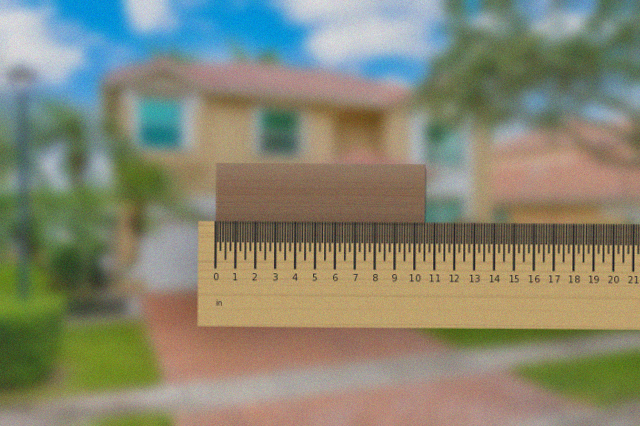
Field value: 10.5 (in)
